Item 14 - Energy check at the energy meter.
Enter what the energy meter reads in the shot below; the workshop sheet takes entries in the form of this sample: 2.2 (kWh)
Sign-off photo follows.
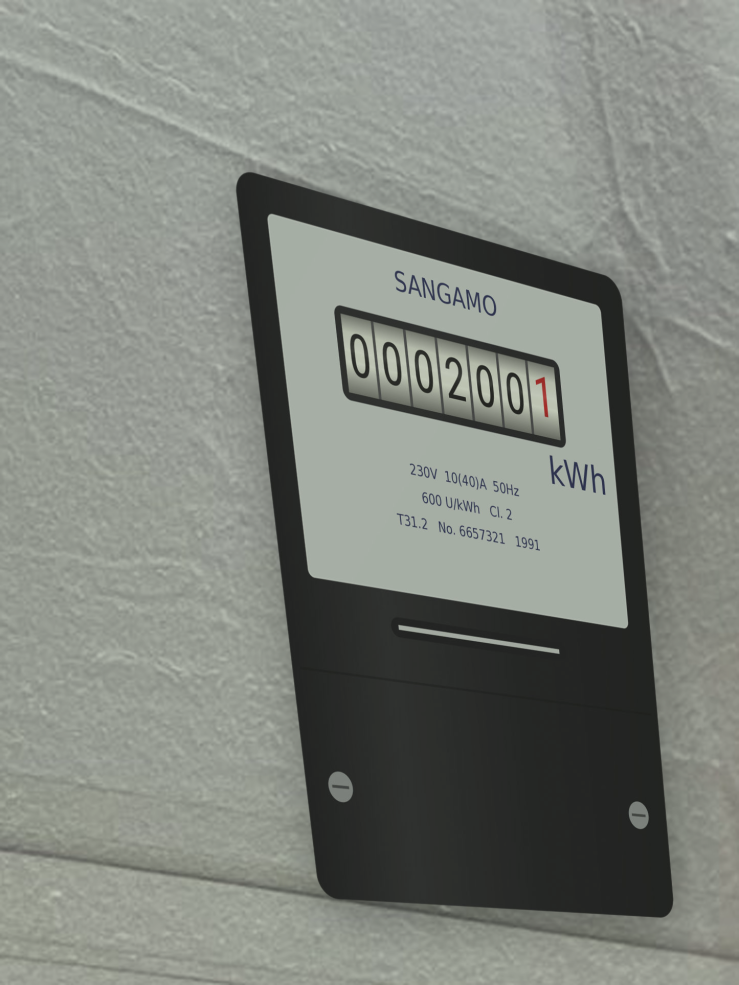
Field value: 200.1 (kWh)
